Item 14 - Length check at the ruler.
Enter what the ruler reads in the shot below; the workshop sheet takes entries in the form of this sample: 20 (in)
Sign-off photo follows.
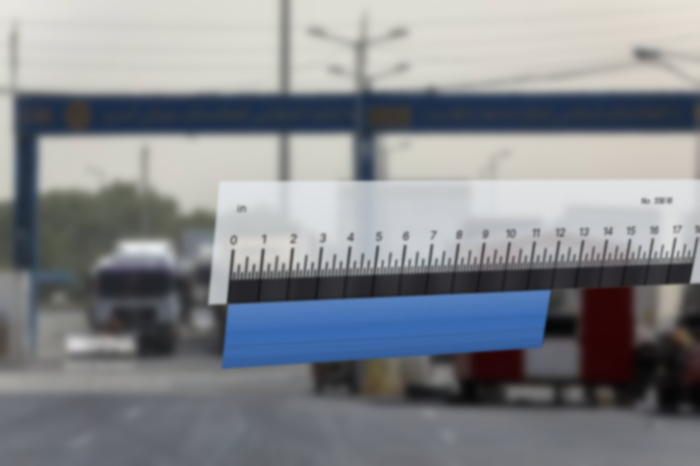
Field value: 12 (in)
